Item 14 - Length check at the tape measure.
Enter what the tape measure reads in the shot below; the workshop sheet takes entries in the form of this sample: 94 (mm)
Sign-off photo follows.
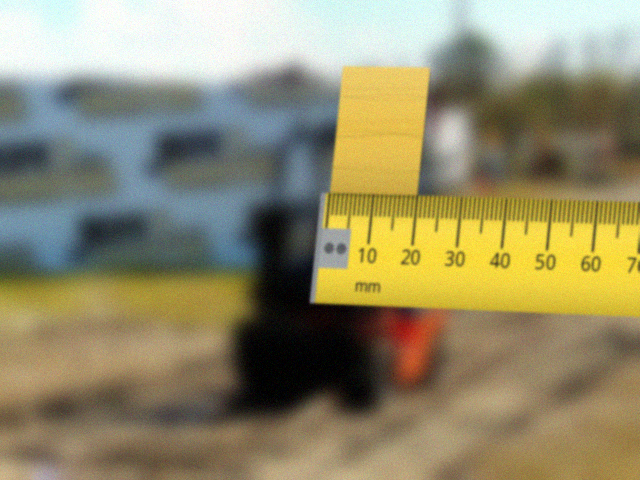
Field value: 20 (mm)
